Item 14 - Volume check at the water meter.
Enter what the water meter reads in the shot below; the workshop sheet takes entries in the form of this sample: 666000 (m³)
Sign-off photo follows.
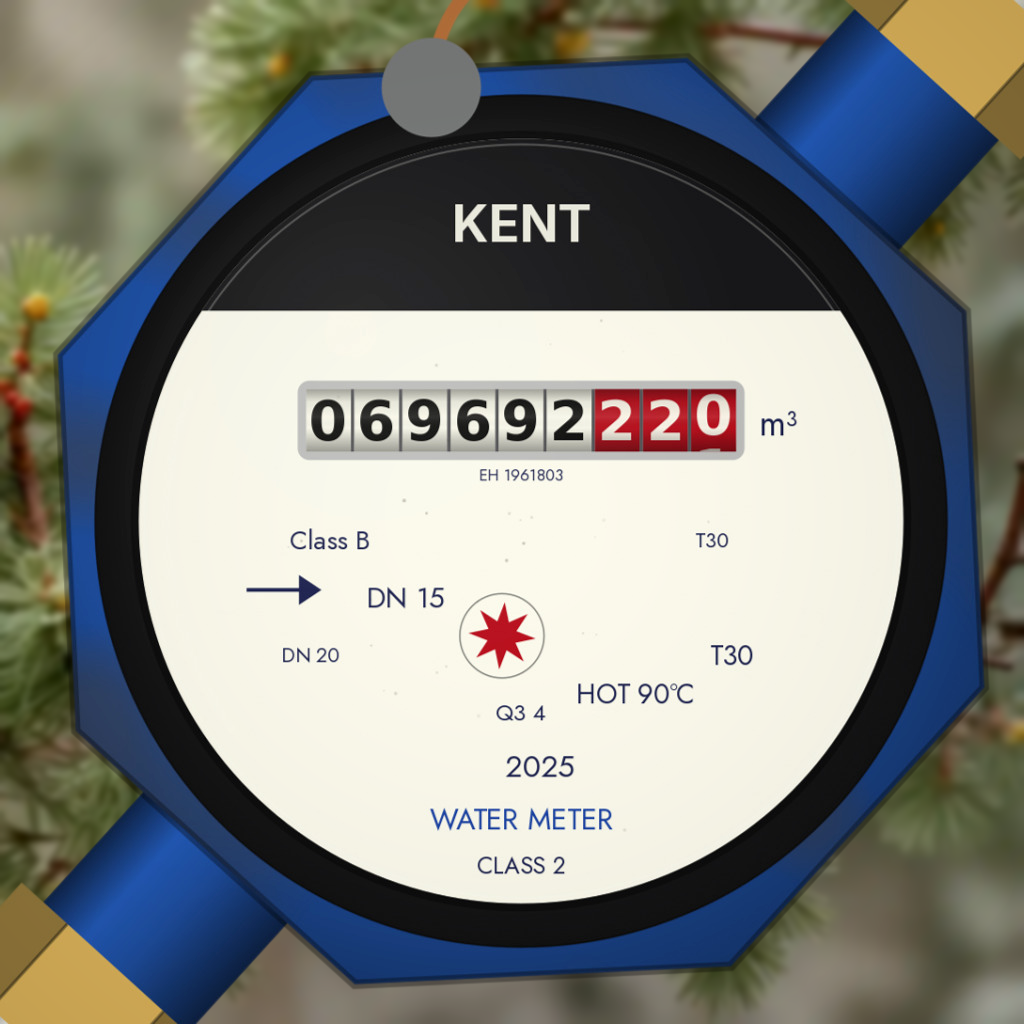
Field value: 69692.220 (m³)
